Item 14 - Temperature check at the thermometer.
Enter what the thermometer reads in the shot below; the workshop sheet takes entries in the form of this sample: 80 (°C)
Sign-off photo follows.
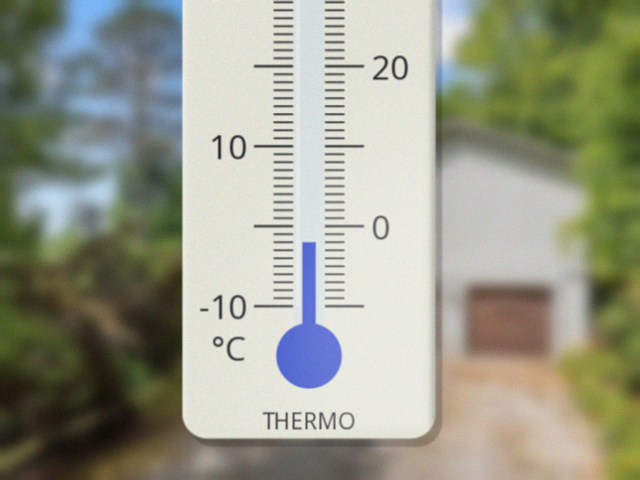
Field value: -2 (°C)
